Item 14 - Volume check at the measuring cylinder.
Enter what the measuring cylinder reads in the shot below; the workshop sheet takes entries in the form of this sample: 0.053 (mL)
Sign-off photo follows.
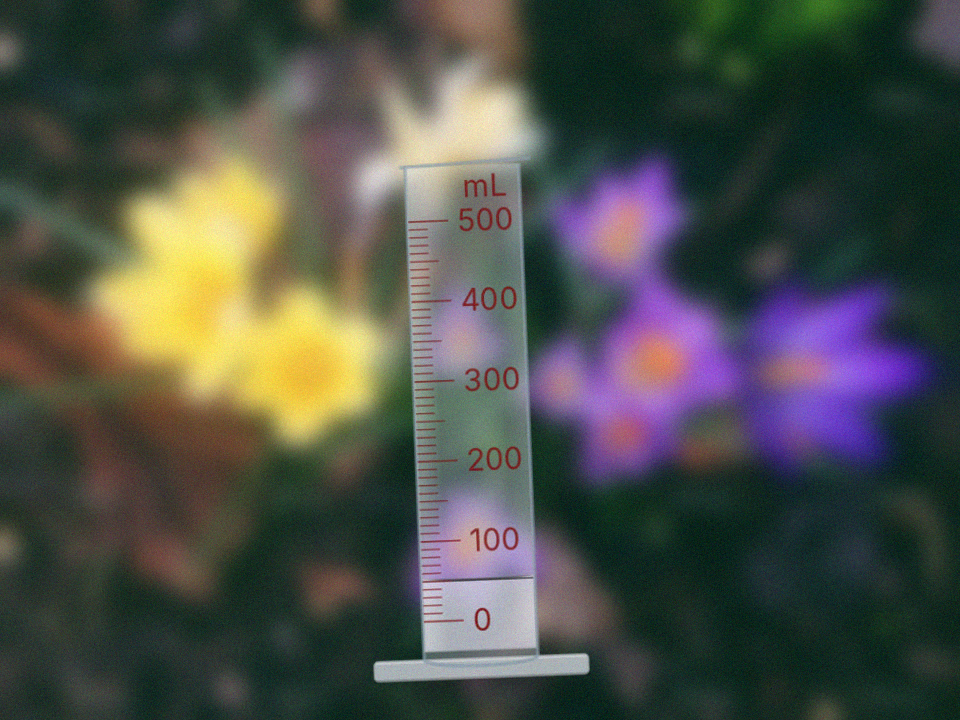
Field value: 50 (mL)
